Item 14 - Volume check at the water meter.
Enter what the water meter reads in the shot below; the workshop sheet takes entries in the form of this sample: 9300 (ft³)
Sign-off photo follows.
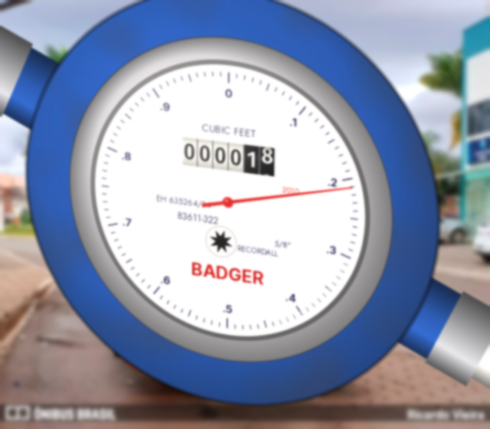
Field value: 18.21 (ft³)
